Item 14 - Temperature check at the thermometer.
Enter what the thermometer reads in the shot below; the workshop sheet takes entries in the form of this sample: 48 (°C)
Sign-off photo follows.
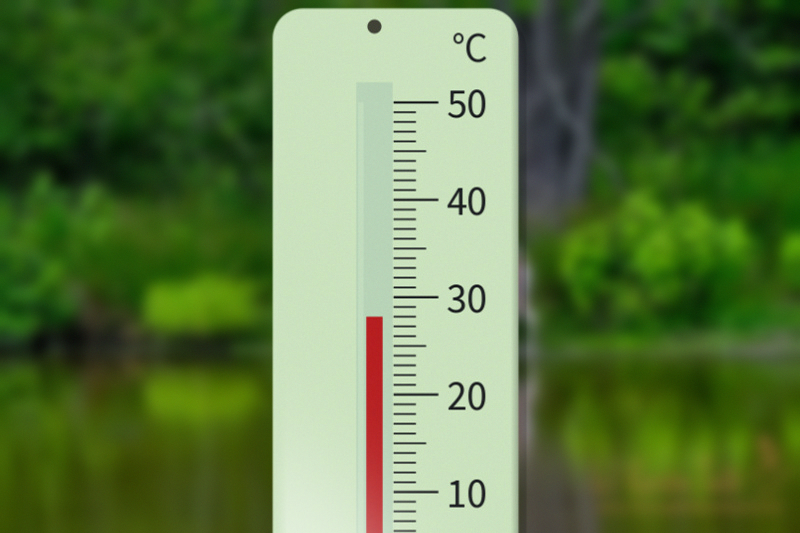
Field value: 28 (°C)
